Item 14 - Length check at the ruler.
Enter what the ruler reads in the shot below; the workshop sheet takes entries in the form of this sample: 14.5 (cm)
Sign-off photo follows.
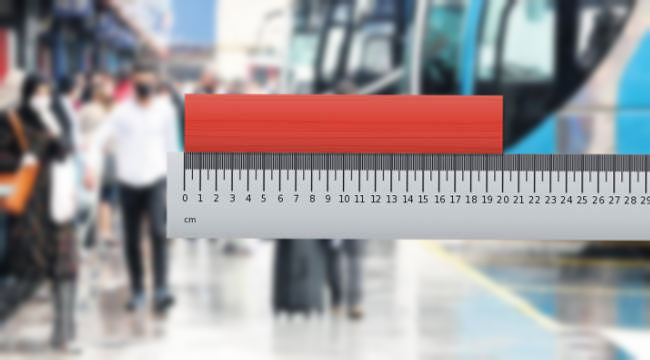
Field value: 20 (cm)
